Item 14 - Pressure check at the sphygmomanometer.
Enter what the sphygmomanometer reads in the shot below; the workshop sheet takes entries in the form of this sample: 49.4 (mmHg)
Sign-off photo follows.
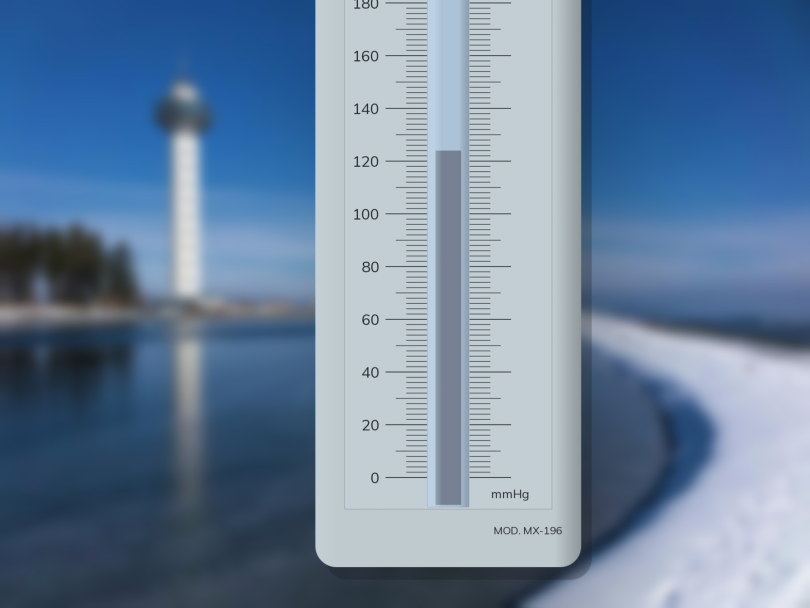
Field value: 124 (mmHg)
